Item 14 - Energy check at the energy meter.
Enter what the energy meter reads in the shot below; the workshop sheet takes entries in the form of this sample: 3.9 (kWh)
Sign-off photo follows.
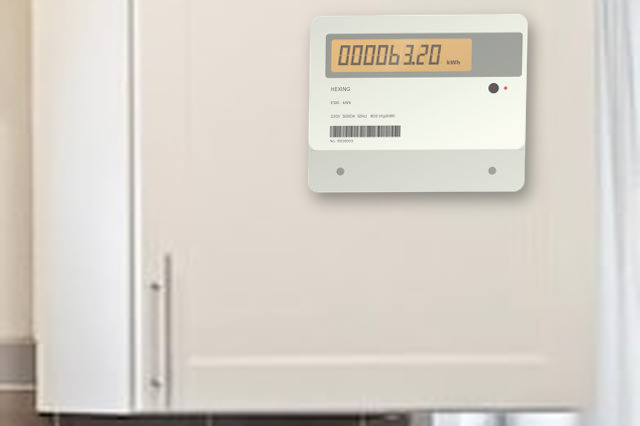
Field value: 63.20 (kWh)
